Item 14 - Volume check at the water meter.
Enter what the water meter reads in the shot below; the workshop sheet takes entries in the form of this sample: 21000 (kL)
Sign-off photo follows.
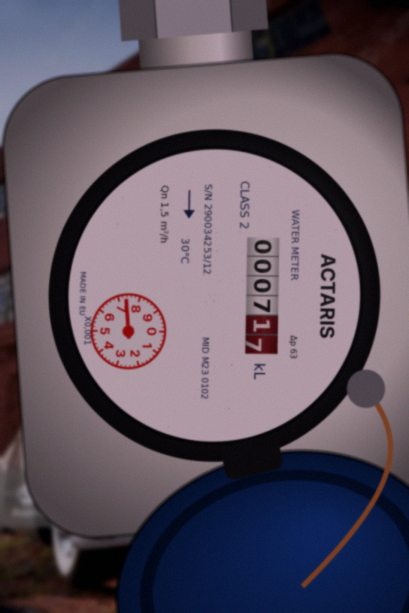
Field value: 7.167 (kL)
